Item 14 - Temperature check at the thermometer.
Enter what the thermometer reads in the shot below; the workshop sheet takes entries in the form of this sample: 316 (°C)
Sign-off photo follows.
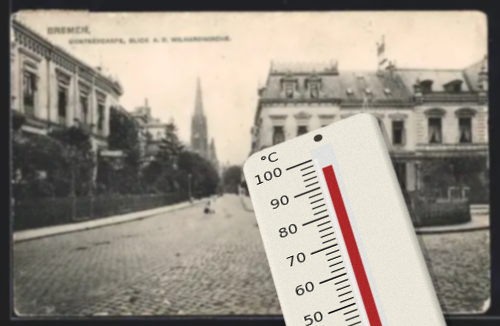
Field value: 96 (°C)
